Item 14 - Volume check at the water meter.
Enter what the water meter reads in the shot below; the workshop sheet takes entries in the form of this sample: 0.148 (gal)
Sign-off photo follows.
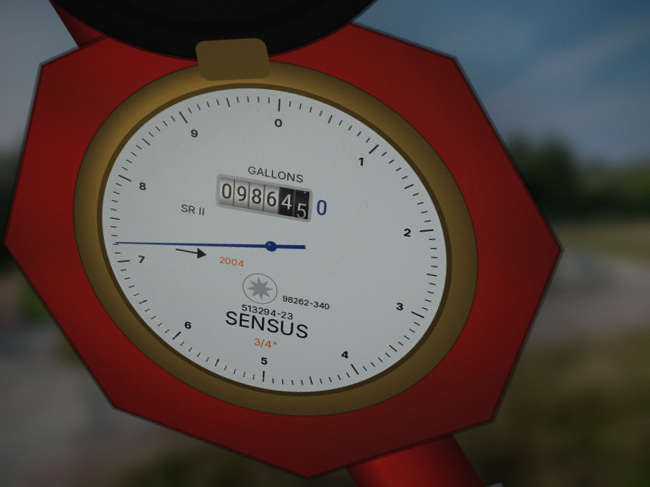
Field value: 986447.2 (gal)
